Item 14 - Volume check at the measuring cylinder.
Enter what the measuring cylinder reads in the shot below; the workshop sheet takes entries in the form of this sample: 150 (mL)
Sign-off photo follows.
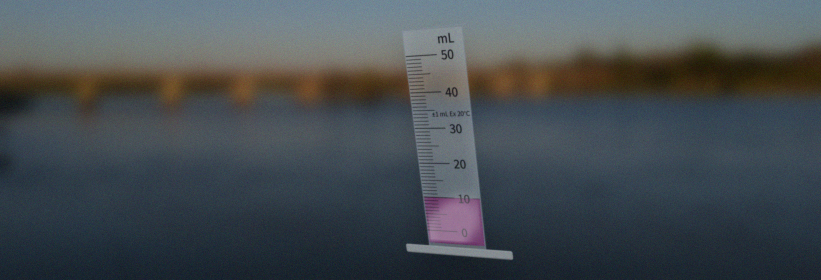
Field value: 10 (mL)
